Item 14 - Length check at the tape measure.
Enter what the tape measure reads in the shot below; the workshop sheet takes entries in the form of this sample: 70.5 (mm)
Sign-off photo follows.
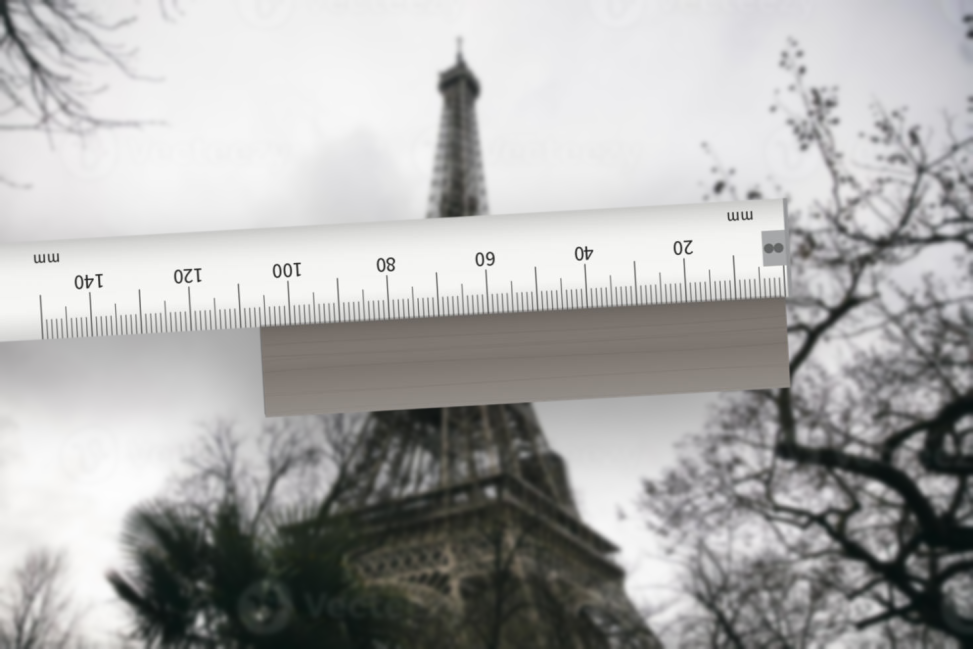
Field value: 106 (mm)
